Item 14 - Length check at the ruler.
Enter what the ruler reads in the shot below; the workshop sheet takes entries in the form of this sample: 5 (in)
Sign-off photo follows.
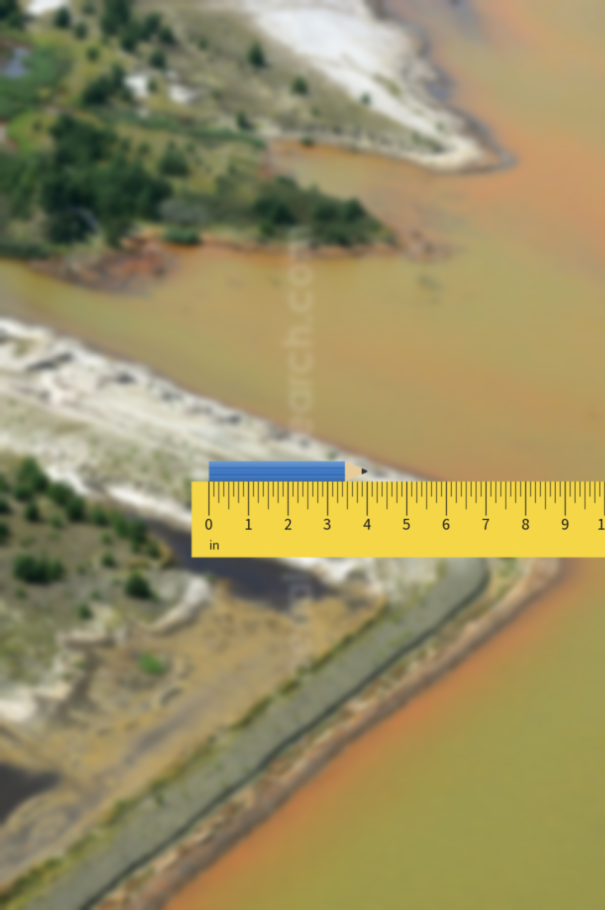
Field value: 4 (in)
